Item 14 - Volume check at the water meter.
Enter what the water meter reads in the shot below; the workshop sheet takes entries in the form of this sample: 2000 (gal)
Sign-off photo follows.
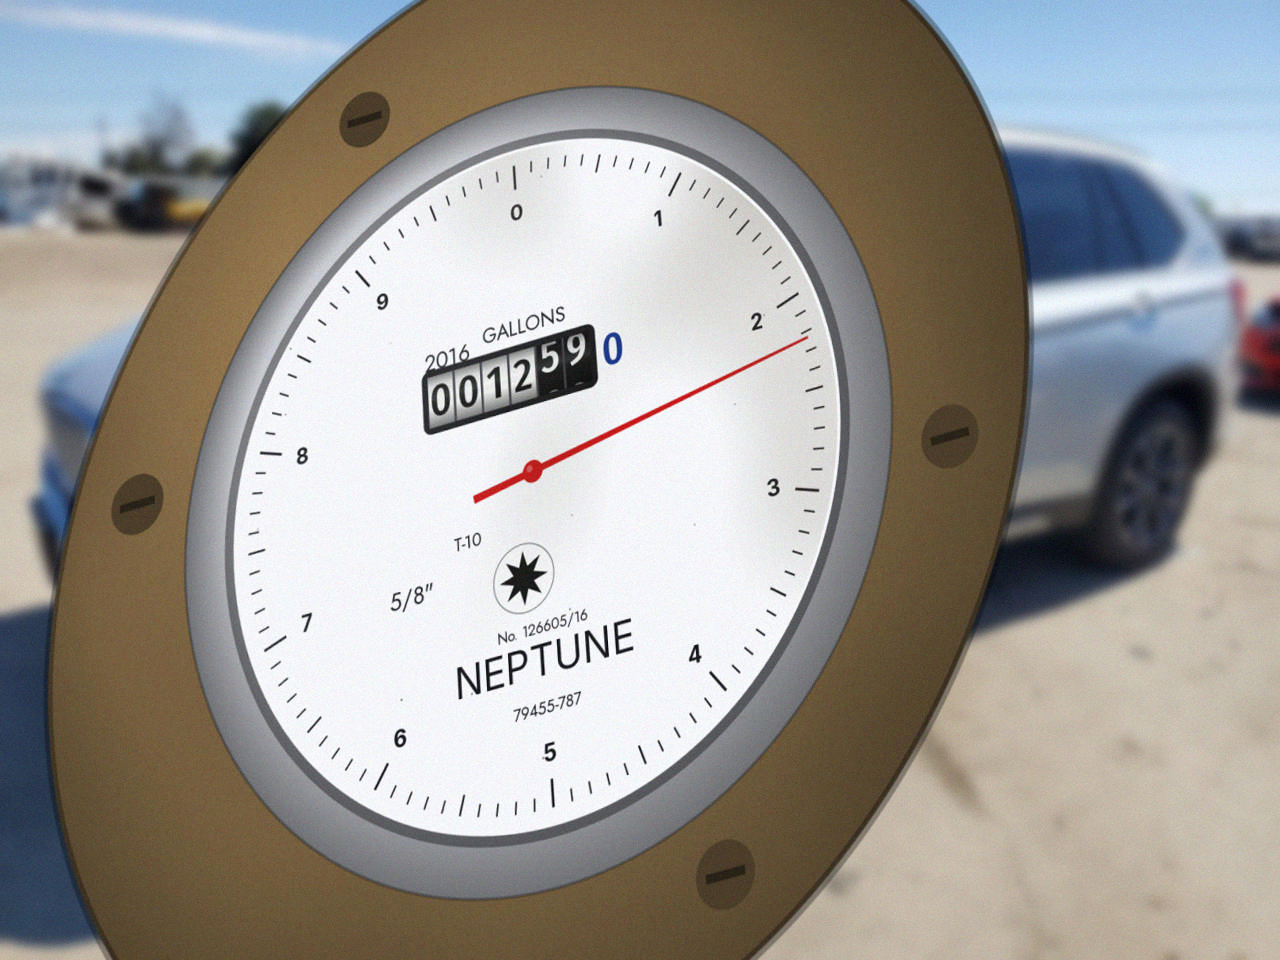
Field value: 12592.2 (gal)
